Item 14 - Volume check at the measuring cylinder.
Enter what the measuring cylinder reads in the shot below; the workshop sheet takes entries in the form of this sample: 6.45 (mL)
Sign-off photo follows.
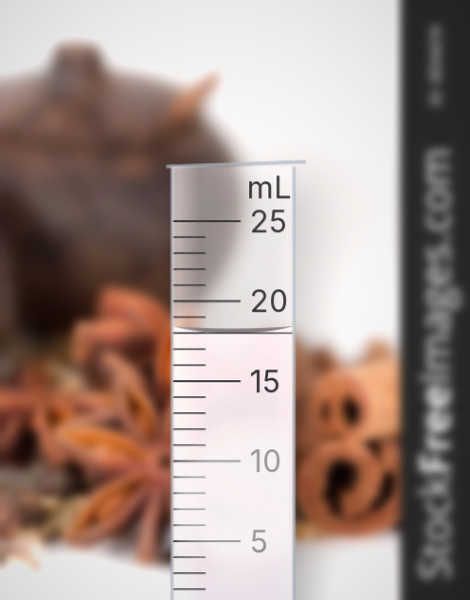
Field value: 18 (mL)
